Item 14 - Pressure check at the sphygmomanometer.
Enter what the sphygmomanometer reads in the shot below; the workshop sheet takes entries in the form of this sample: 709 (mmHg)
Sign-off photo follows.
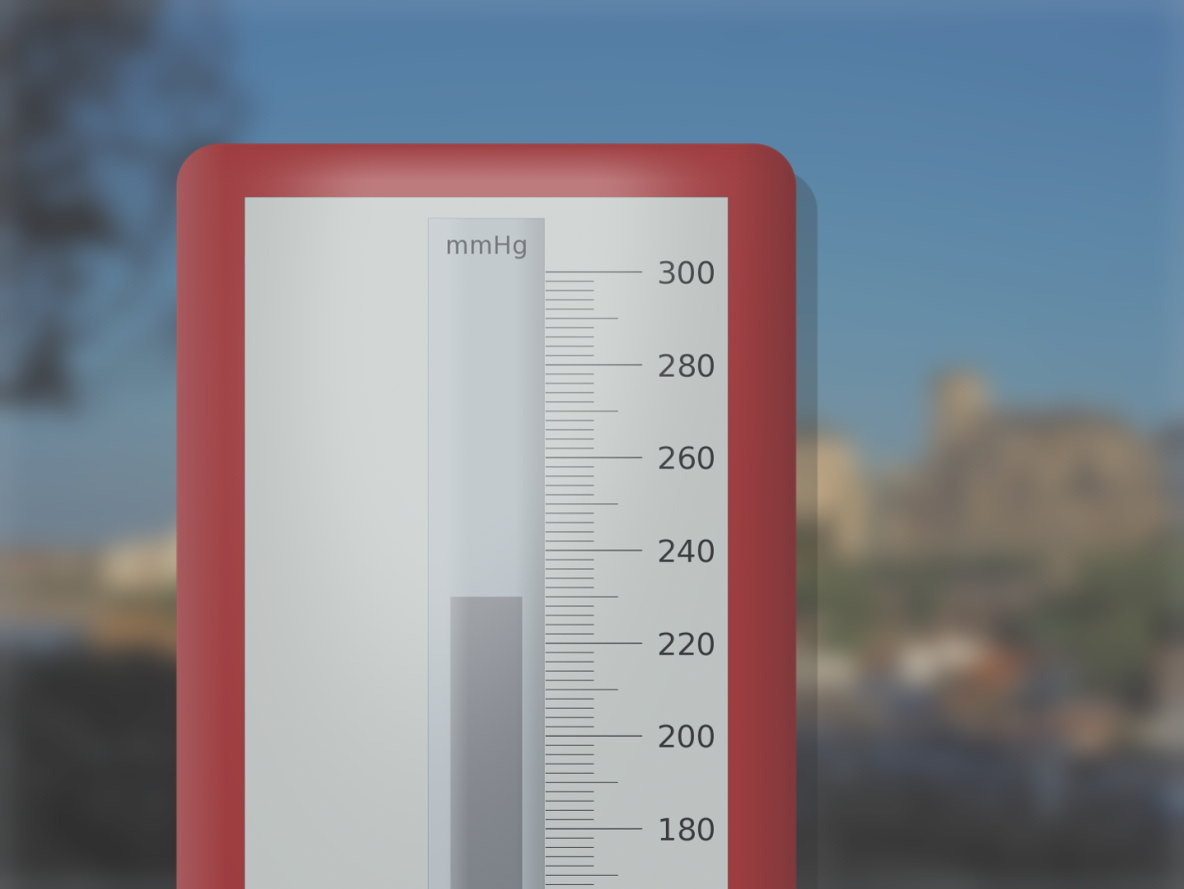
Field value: 230 (mmHg)
